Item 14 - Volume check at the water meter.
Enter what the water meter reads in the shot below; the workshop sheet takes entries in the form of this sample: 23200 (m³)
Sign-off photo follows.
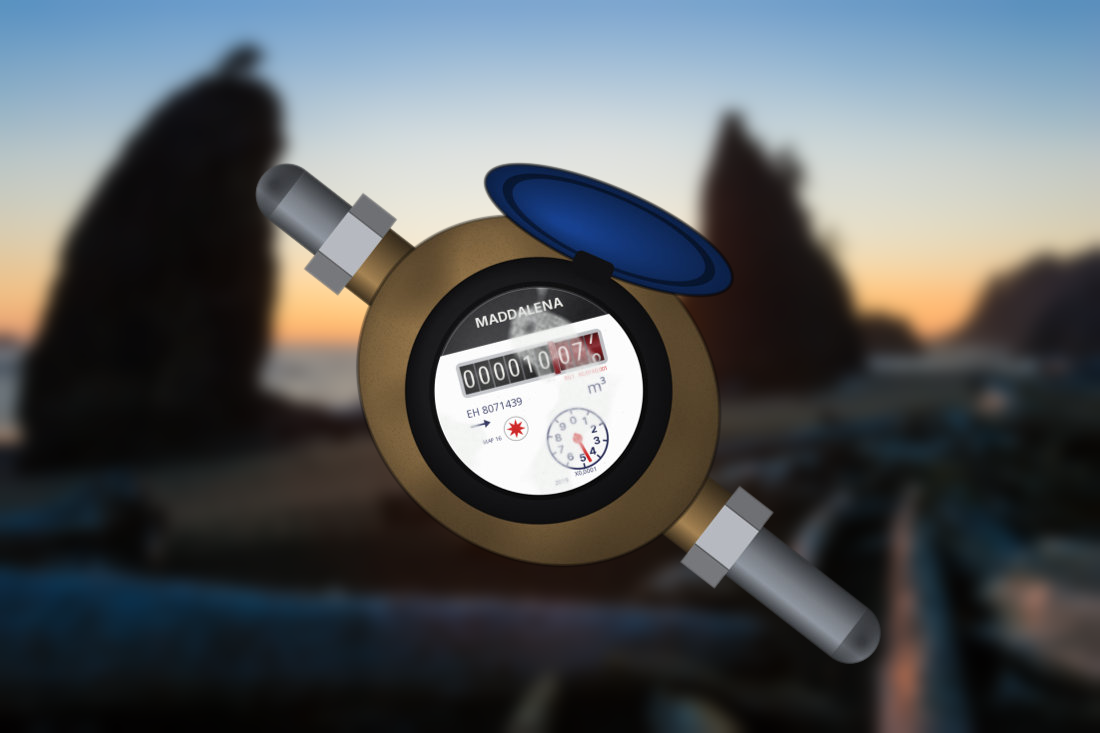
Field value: 10.0774 (m³)
